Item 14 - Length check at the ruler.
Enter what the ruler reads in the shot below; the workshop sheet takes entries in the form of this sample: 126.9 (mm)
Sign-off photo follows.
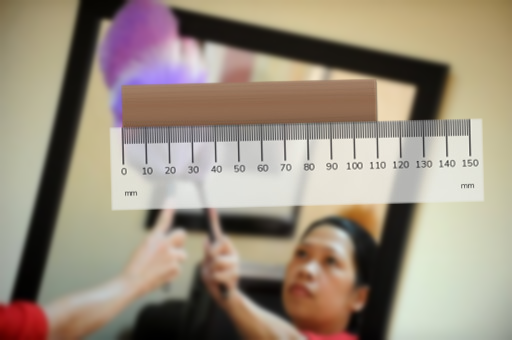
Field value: 110 (mm)
